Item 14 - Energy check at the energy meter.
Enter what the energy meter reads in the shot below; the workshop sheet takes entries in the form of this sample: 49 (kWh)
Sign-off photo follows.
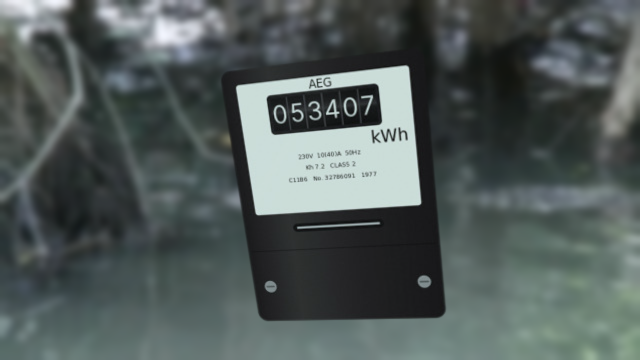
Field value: 53407 (kWh)
